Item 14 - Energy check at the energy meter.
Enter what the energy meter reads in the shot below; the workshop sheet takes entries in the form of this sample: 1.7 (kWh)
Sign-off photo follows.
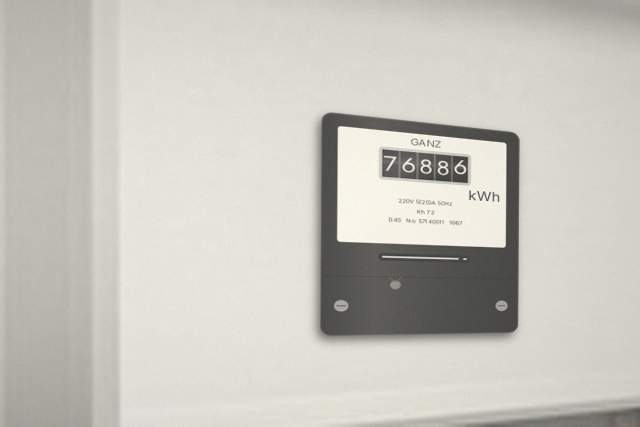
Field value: 76886 (kWh)
